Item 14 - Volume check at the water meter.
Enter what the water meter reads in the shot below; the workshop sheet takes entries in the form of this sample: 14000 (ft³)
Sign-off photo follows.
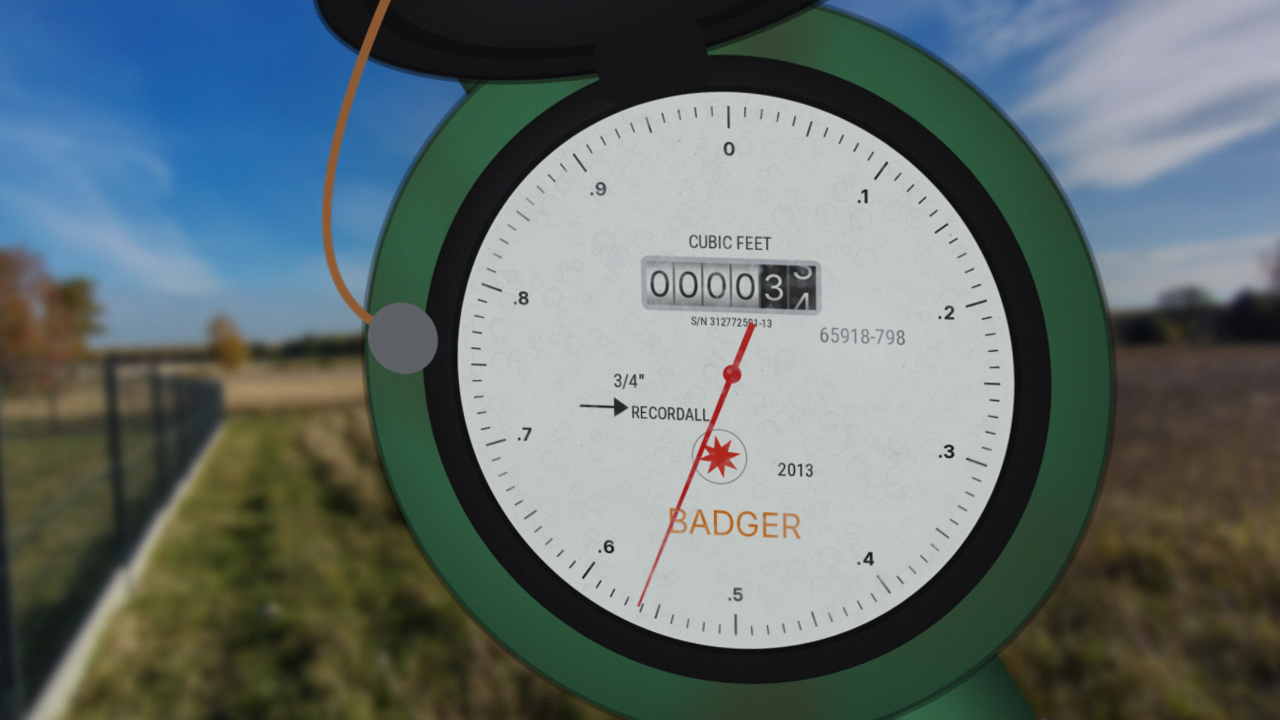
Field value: 33.56 (ft³)
